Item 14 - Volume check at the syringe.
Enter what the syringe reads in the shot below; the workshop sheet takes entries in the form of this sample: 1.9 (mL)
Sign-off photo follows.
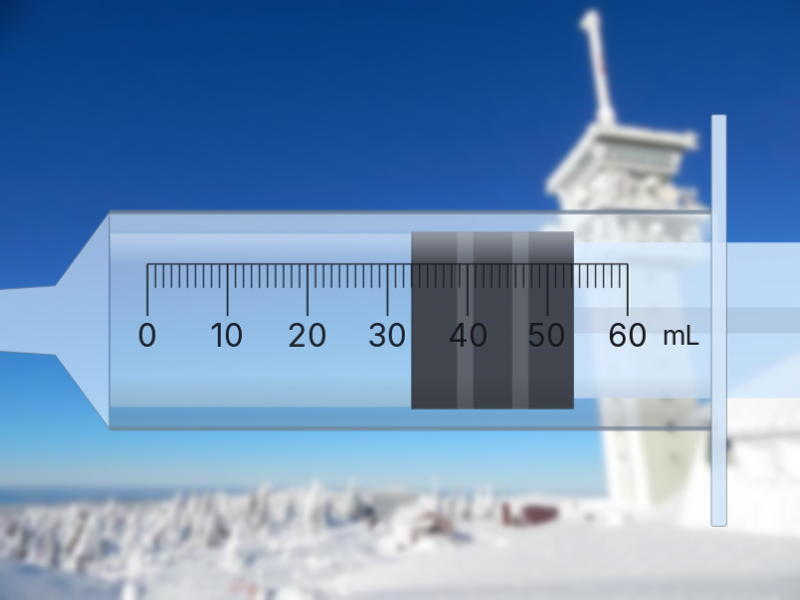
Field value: 33 (mL)
